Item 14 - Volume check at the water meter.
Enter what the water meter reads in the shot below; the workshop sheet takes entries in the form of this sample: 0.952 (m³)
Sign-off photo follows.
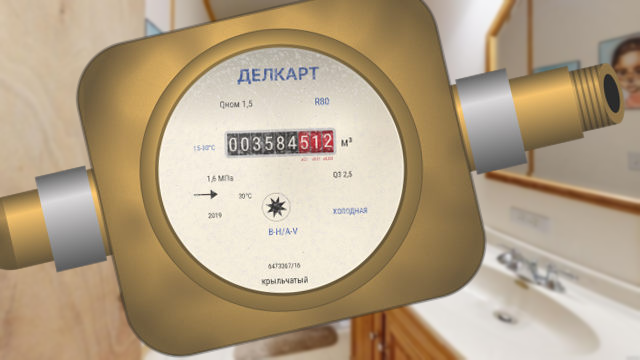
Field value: 3584.512 (m³)
